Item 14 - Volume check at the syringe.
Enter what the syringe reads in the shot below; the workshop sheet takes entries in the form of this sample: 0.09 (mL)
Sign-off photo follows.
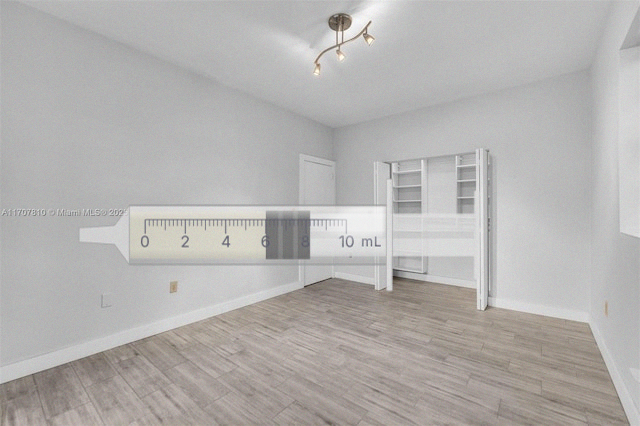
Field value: 6 (mL)
